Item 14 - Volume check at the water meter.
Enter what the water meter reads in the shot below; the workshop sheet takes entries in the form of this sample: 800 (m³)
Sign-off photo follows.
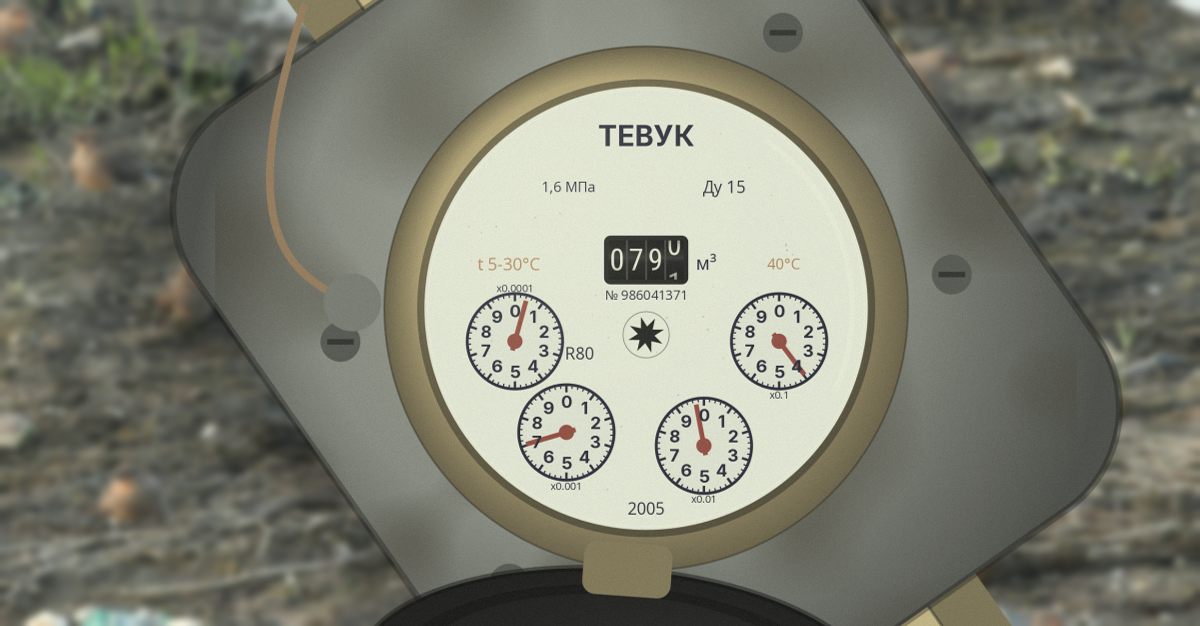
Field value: 790.3970 (m³)
